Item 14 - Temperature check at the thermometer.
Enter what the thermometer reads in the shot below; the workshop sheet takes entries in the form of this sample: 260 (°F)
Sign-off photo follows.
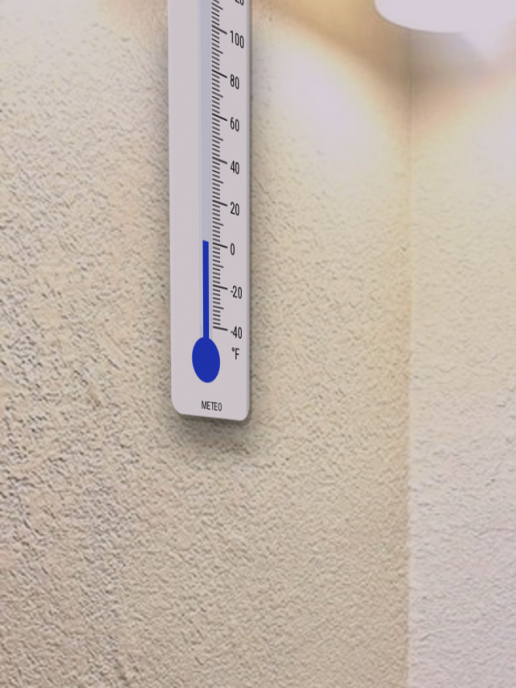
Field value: 0 (°F)
